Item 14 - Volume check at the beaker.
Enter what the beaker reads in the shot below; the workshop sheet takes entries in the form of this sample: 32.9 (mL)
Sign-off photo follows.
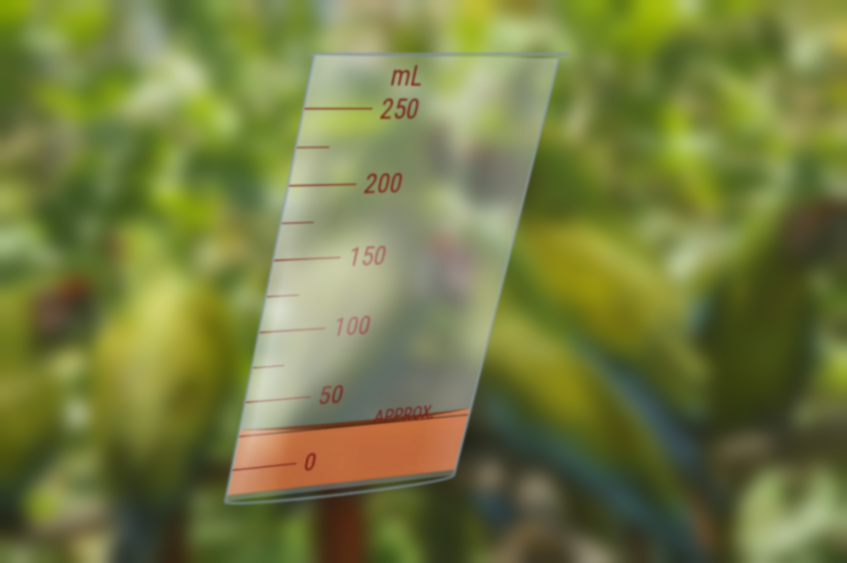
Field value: 25 (mL)
